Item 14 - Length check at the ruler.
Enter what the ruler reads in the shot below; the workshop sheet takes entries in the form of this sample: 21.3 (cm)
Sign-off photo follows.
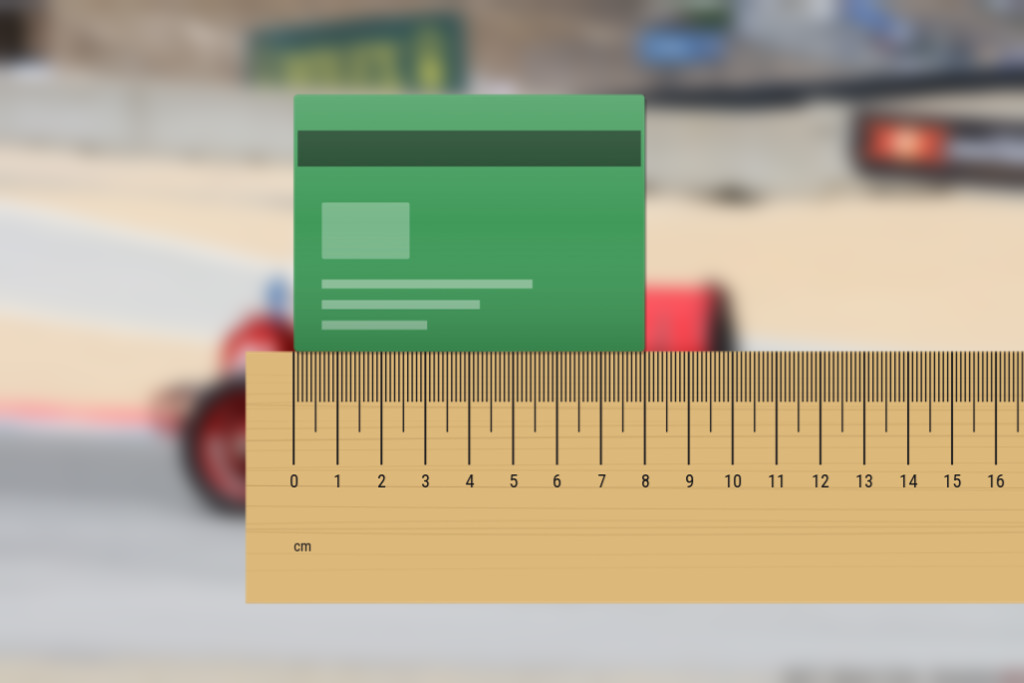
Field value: 8 (cm)
